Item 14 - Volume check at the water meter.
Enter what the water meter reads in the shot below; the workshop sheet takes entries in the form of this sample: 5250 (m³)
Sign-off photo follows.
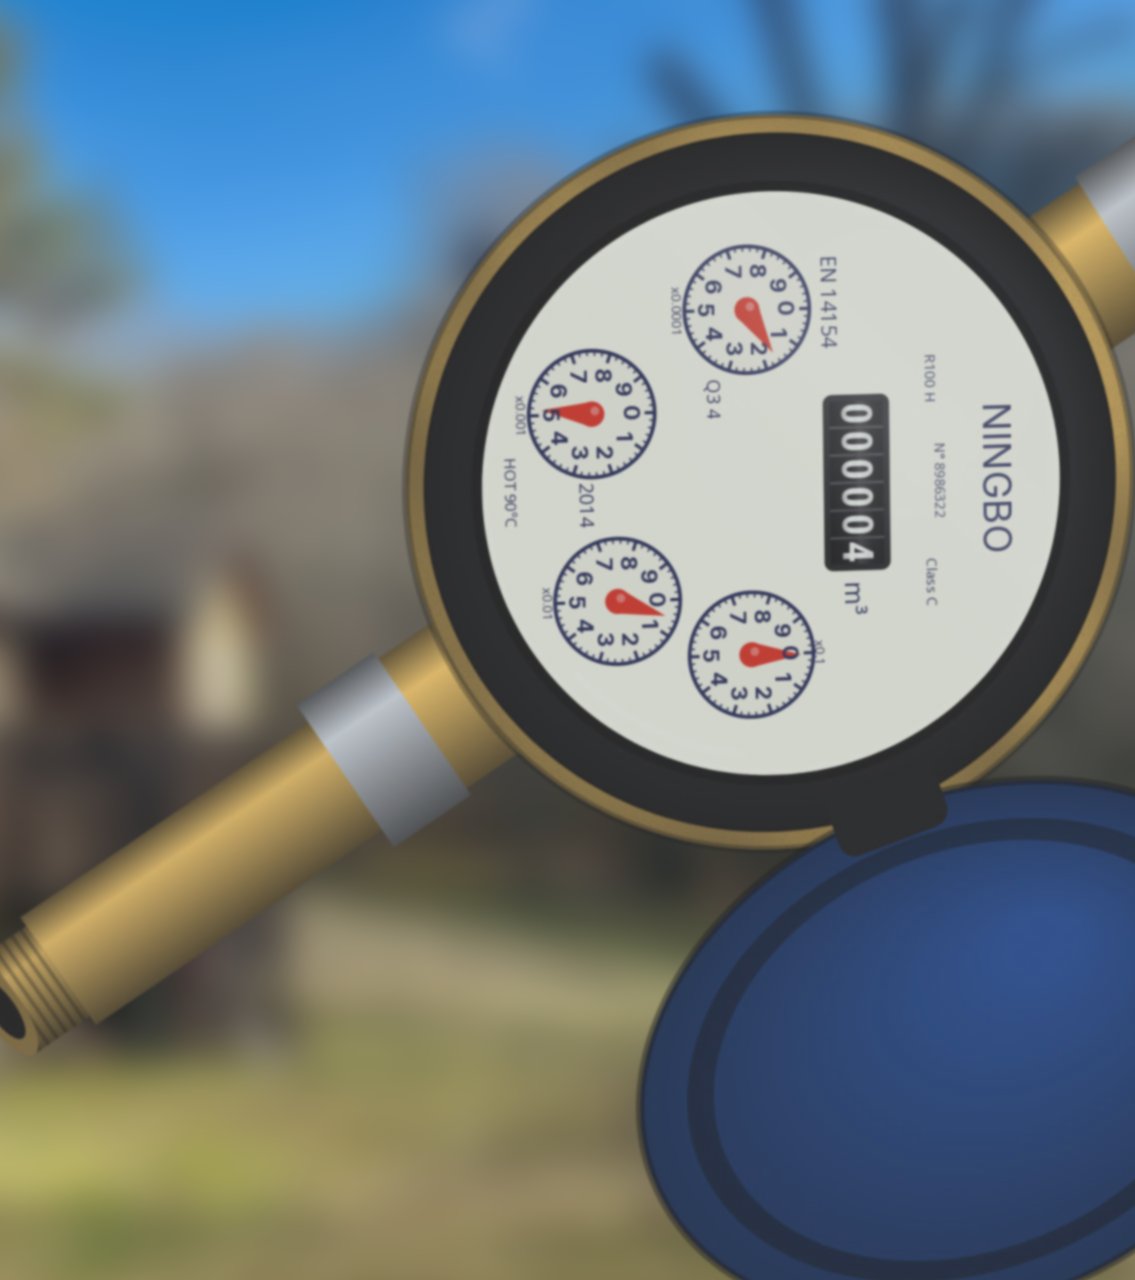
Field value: 4.0051 (m³)
